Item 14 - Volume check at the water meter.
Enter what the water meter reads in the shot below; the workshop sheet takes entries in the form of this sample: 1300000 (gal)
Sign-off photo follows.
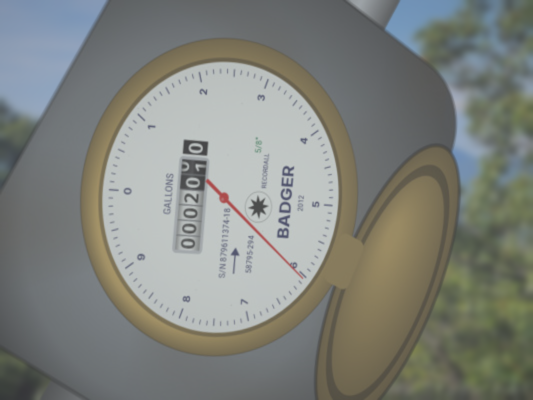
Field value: 2006.0 (gal)
